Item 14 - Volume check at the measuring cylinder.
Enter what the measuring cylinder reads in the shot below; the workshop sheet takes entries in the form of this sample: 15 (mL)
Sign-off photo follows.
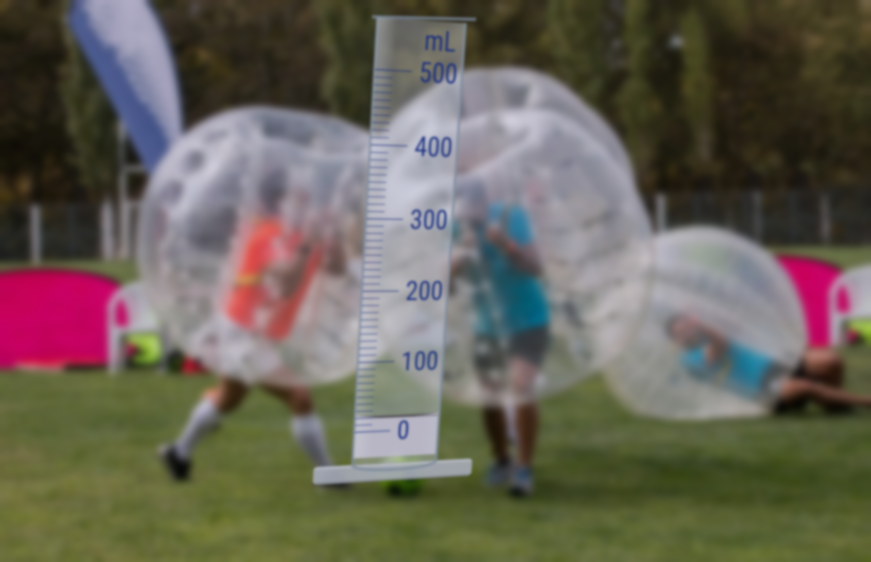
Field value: 20 (mL)
